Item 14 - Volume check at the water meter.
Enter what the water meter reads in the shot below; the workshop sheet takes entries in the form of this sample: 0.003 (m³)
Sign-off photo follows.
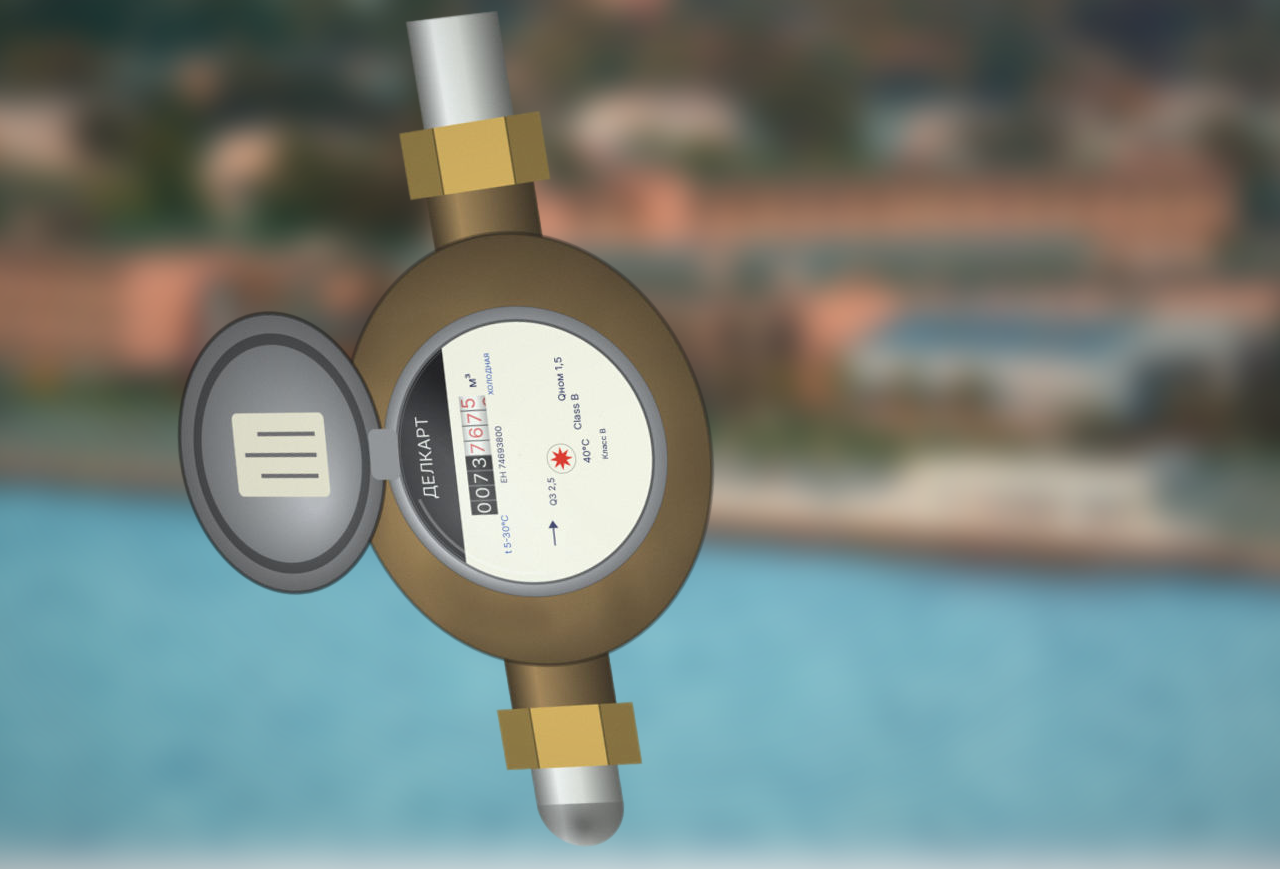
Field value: 73.7675 (m³)
